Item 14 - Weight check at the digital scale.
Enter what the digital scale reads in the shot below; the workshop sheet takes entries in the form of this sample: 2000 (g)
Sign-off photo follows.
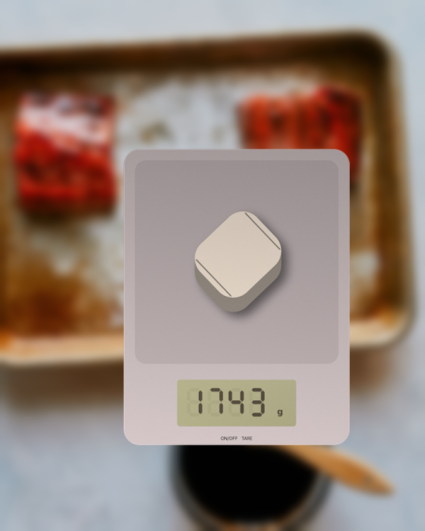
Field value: 1743 (g)
